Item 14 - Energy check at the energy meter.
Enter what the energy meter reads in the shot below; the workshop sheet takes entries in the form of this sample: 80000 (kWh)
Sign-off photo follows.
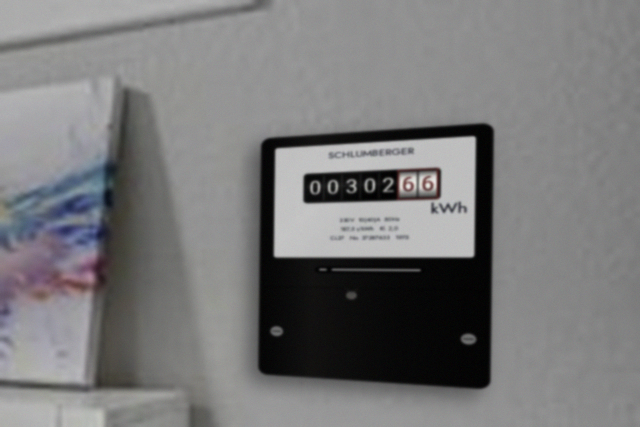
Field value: 302.66 (kWh)
